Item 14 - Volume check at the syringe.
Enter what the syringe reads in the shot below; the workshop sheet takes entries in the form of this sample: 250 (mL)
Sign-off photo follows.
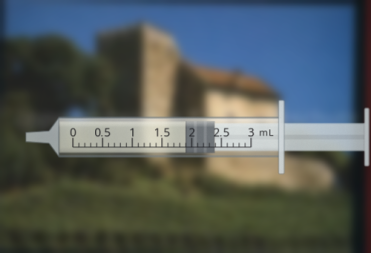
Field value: 1.9 (mL)
